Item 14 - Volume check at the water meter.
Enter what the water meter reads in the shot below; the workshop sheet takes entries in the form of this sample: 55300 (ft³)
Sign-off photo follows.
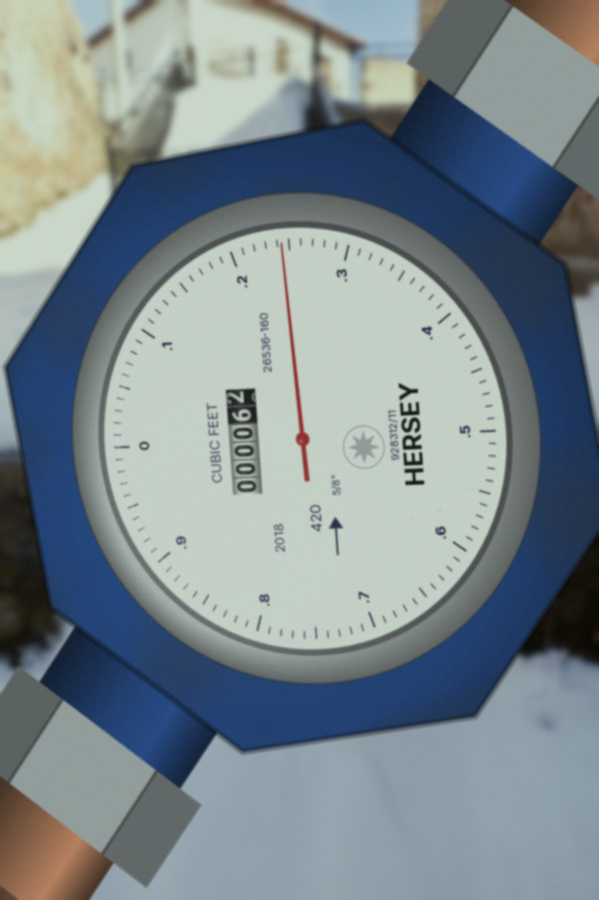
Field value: 62.24 (ft³)
